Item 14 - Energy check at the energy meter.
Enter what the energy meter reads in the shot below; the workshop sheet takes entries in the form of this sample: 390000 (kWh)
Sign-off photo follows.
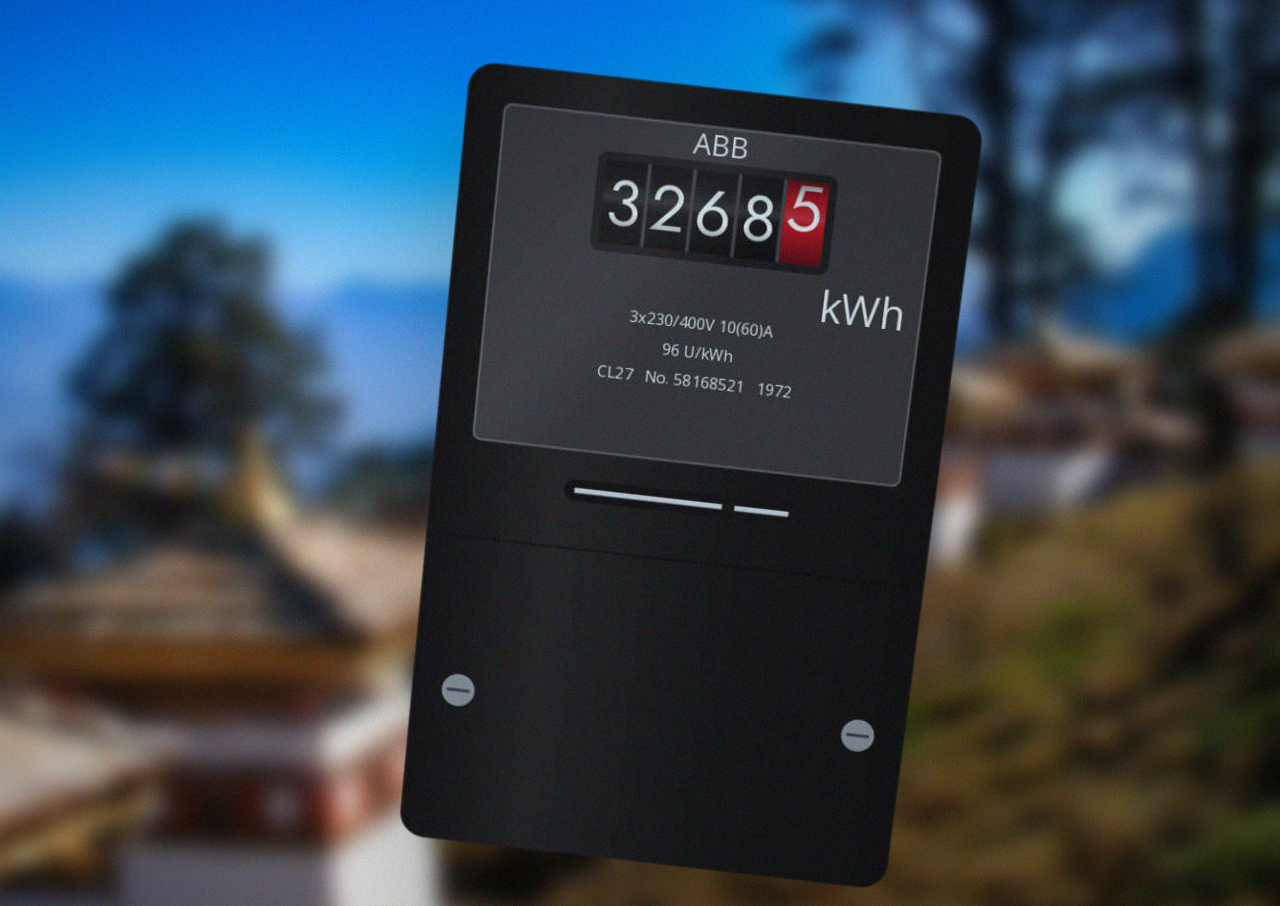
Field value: 3268.5 (kWh)
